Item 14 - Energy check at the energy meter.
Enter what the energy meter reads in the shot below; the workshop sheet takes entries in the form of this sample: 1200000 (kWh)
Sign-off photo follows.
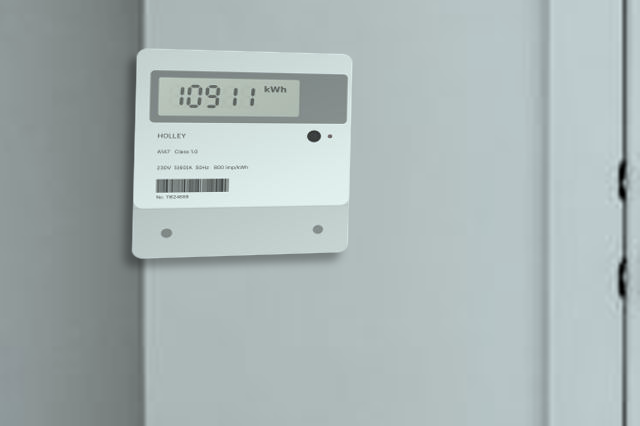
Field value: 10911 (kWh)
